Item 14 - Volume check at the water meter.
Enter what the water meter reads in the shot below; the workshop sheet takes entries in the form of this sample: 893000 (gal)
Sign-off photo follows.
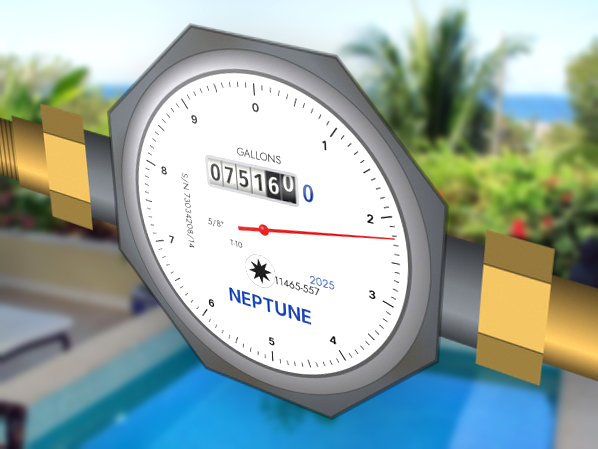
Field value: 751602.2 (gal)
